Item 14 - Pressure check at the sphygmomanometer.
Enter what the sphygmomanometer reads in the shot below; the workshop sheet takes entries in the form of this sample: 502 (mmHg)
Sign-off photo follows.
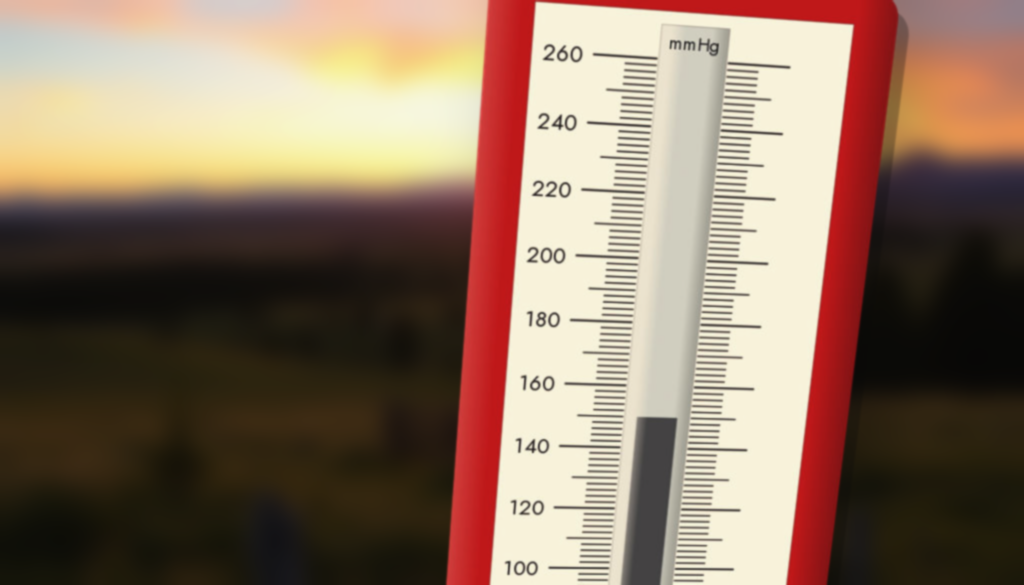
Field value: 150 (mmHg)
